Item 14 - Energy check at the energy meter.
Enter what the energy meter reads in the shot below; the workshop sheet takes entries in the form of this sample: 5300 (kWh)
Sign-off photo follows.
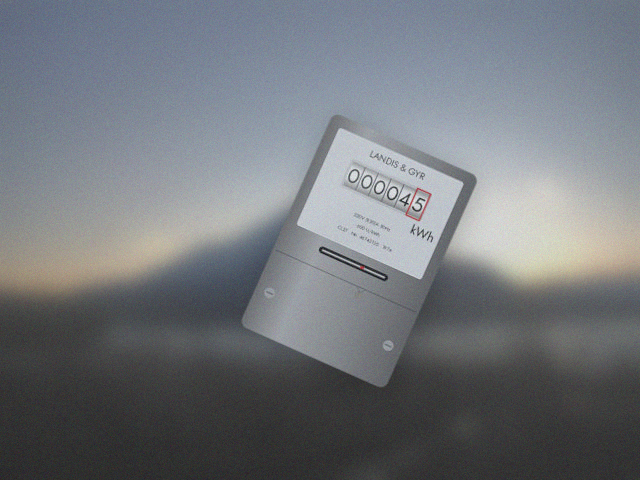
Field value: 4.5 (kWh)
